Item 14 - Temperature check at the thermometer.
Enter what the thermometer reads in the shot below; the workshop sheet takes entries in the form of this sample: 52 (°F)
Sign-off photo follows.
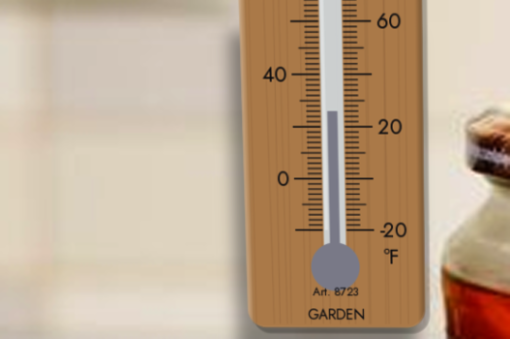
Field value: 26 (°F)
